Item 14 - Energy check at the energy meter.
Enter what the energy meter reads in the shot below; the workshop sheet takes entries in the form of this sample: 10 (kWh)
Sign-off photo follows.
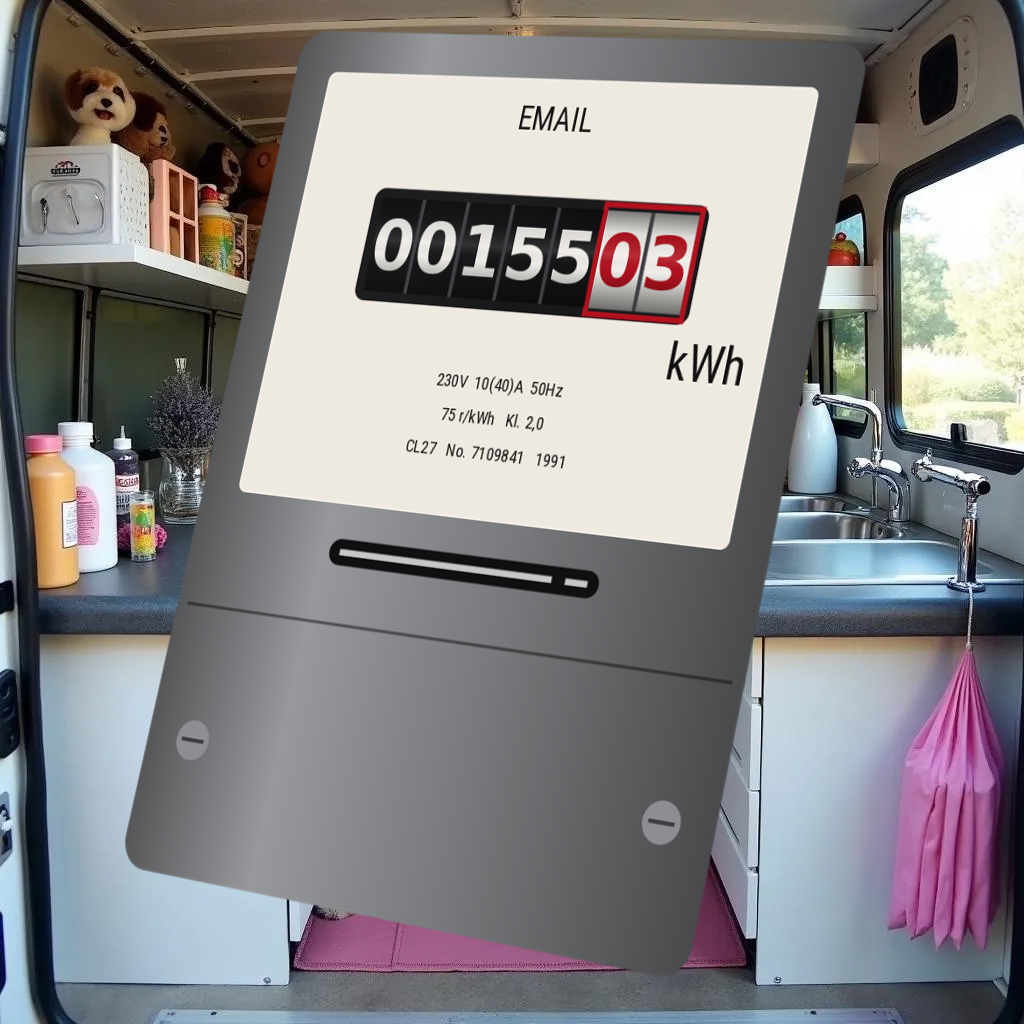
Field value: 155.03 (kWh)
